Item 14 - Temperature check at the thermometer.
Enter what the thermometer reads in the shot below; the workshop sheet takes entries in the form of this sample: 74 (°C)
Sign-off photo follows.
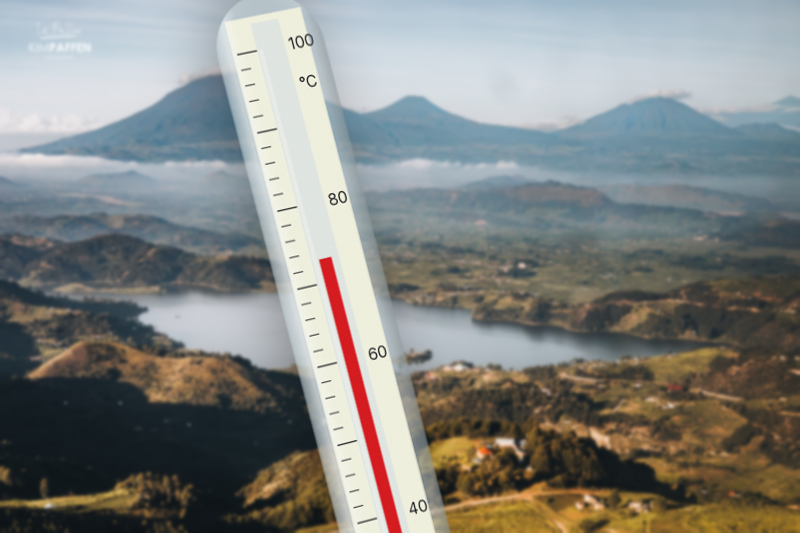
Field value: 73 (°C)
